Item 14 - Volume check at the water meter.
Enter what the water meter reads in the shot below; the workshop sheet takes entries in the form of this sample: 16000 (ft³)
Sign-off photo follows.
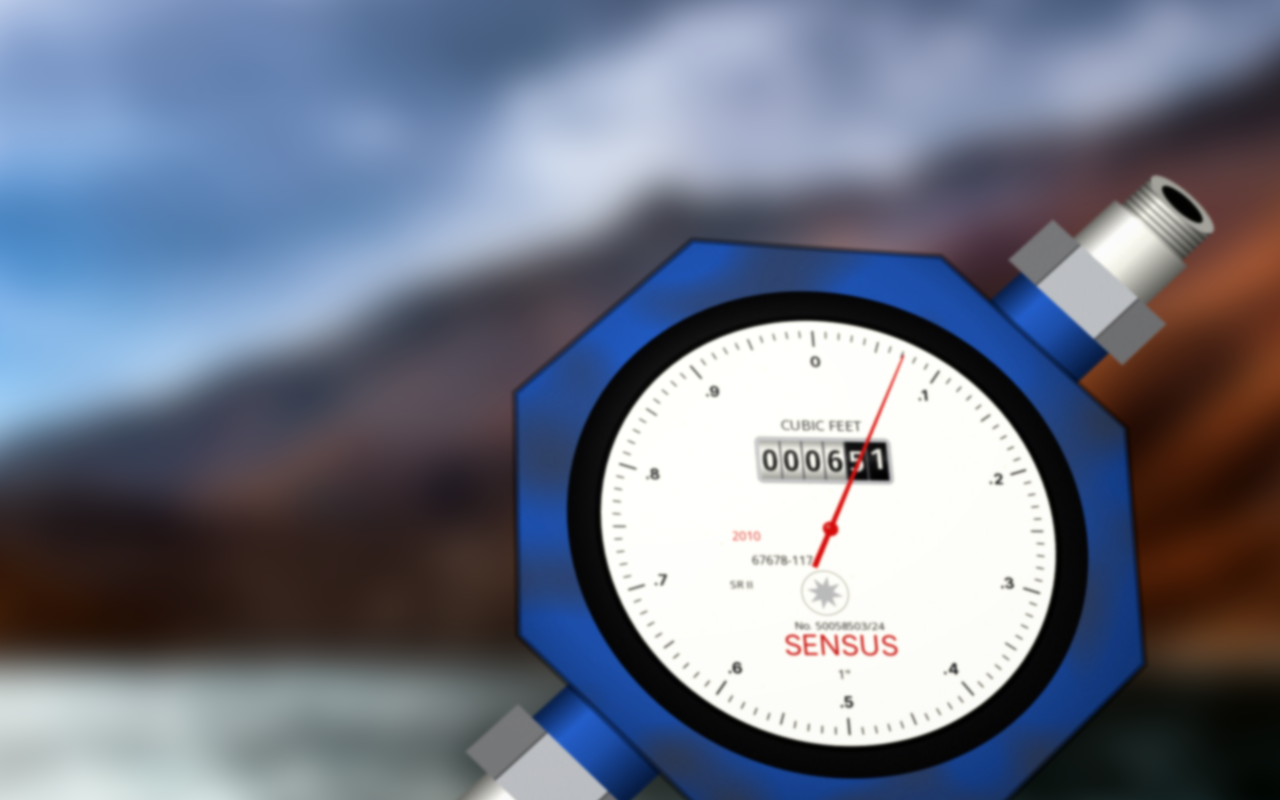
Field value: 651.07 (ft³)
